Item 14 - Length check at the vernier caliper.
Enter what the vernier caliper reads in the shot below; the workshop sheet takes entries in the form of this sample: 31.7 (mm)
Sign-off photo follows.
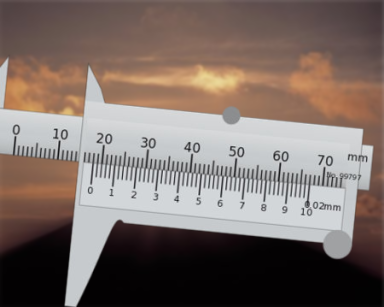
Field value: 18.0 (mm)
